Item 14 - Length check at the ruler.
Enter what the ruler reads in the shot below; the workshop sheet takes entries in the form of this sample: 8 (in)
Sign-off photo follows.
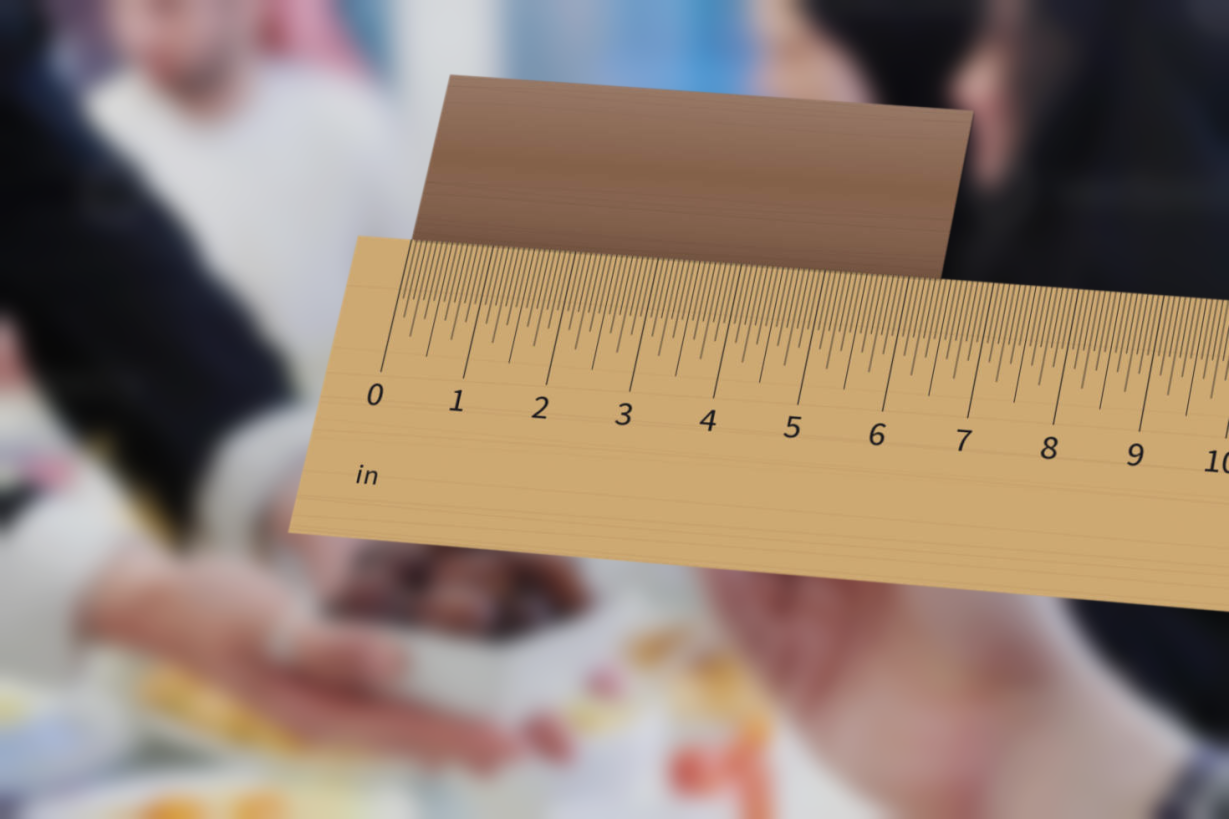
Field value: 6.375 (in)
